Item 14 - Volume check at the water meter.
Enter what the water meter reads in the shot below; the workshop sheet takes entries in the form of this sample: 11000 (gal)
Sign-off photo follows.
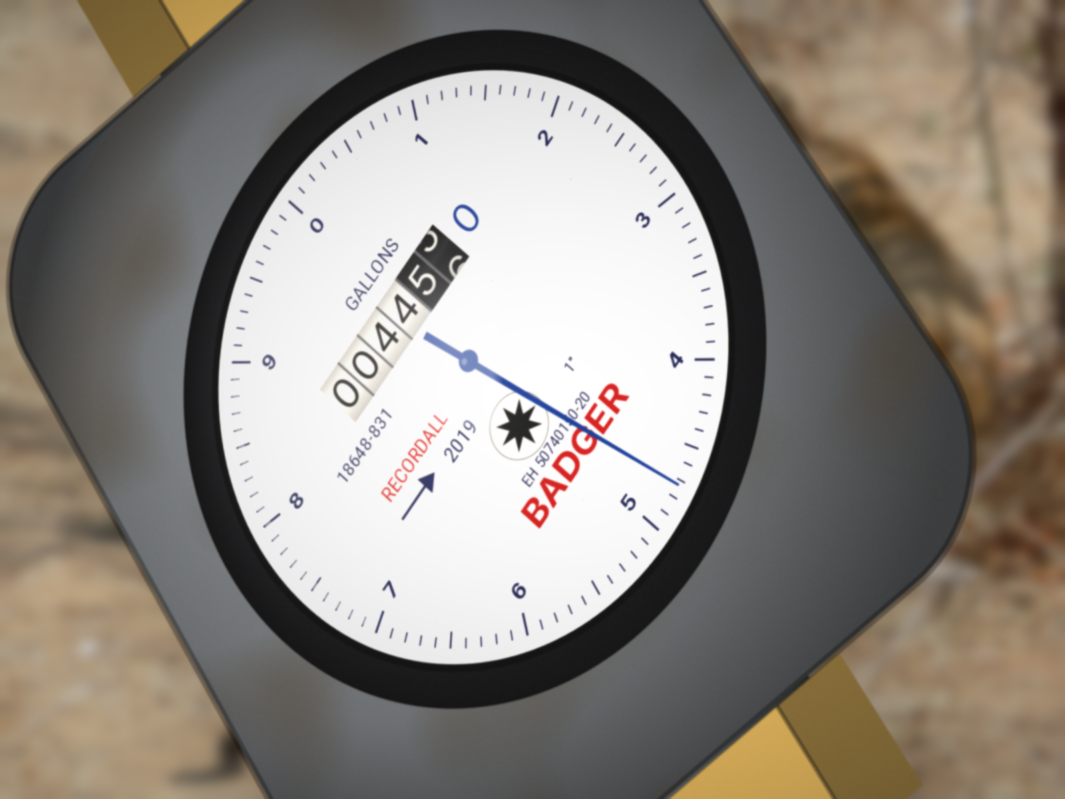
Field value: 44554.7 (gal)
